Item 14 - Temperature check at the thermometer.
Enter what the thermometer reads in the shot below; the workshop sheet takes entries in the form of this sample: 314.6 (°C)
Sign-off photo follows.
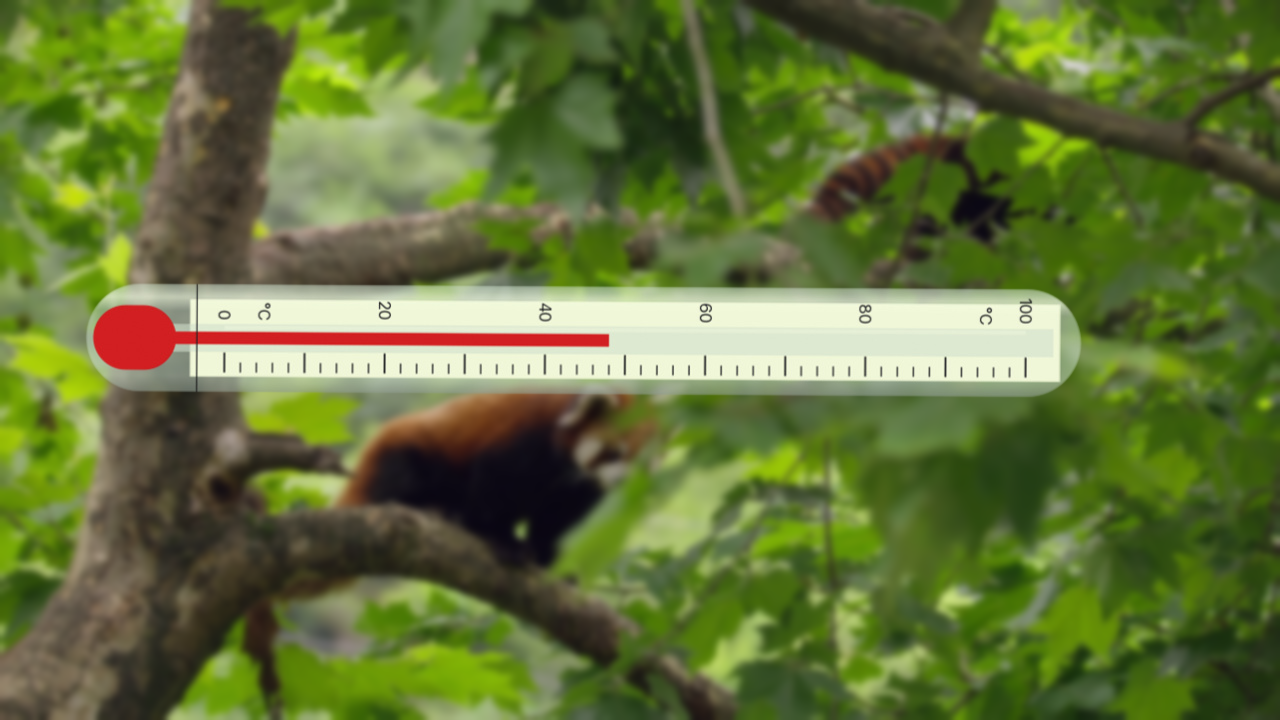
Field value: 48 (°C)
